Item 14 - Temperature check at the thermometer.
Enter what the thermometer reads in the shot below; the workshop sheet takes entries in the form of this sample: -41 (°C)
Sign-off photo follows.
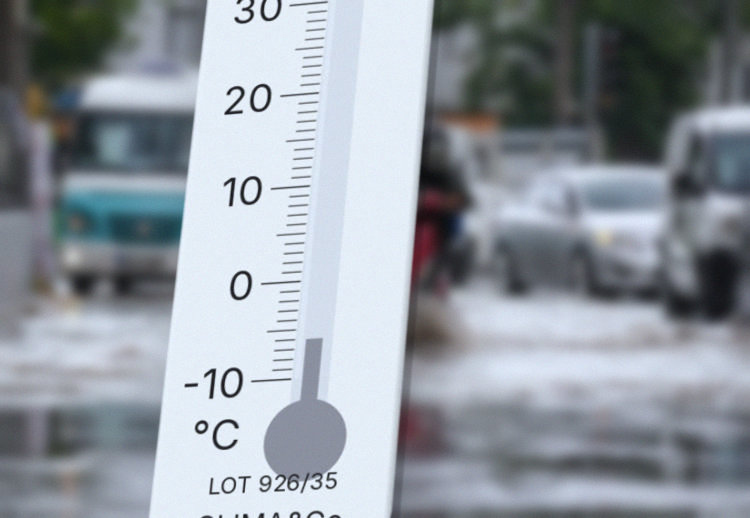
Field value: -6 (°C)
